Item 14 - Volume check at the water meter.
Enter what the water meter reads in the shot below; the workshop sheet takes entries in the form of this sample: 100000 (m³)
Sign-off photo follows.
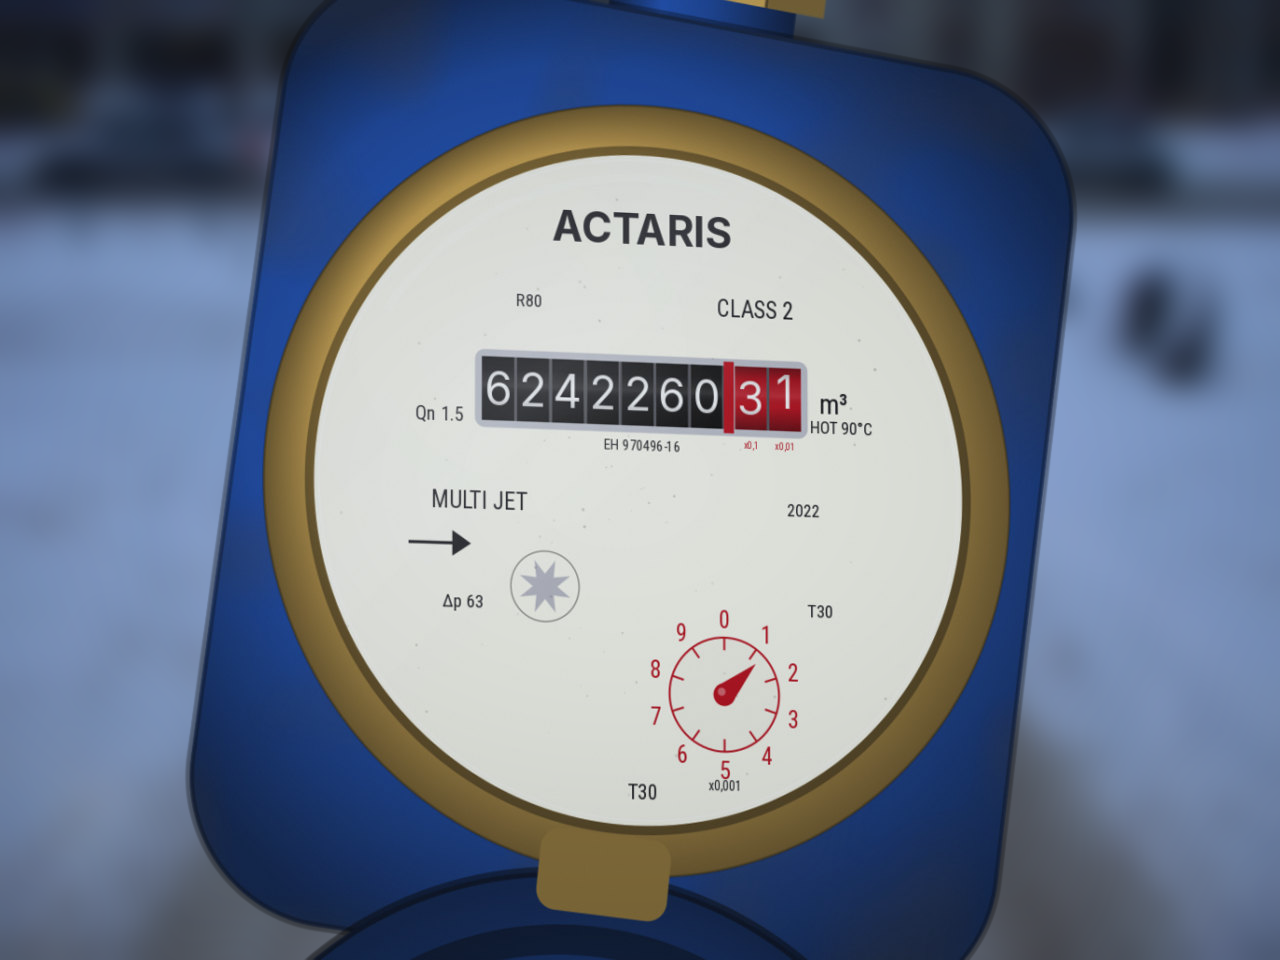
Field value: 6242260.311 (m³)
